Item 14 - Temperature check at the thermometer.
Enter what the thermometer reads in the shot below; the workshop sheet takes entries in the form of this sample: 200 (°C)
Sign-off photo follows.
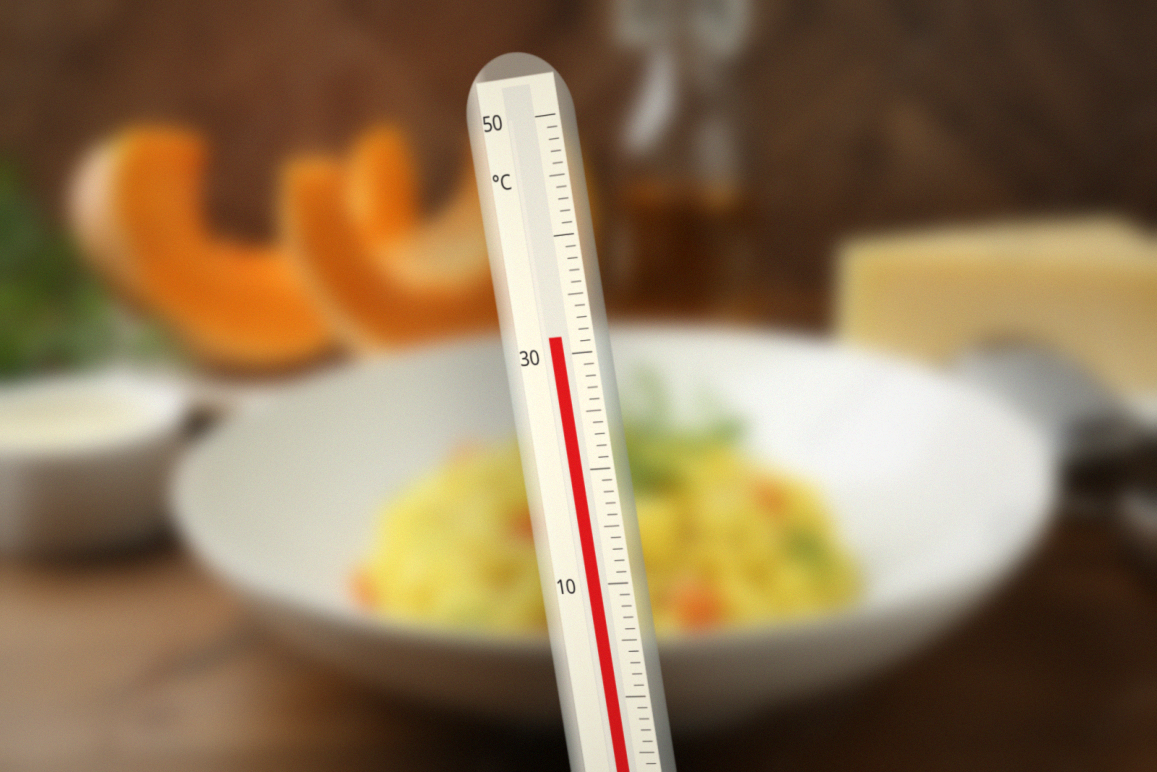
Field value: 31.5 (°C)
